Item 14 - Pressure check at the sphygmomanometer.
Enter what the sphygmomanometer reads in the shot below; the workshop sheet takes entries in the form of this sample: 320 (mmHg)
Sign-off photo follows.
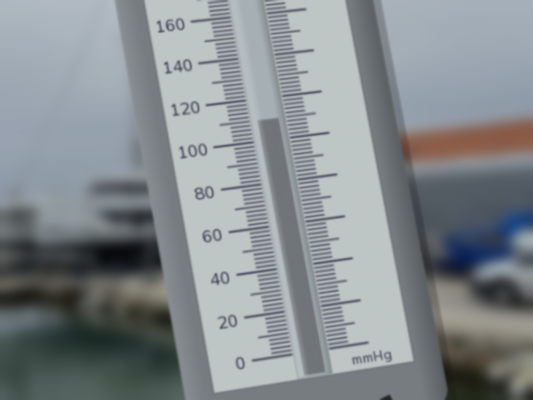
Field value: 110 (mmHg)
